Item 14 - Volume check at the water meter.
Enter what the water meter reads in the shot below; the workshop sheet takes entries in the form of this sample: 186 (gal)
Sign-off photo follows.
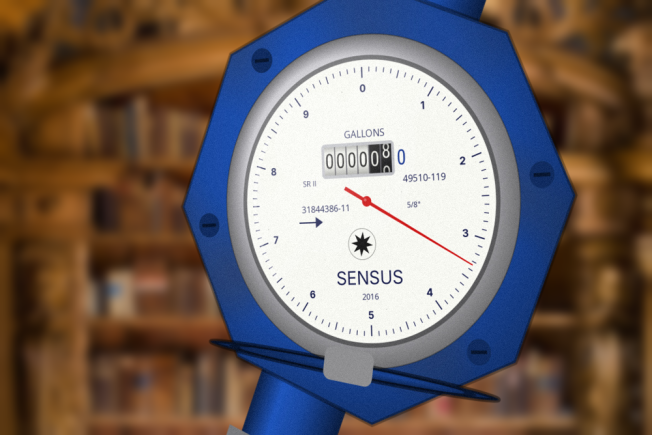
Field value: 83.3 (gal)
